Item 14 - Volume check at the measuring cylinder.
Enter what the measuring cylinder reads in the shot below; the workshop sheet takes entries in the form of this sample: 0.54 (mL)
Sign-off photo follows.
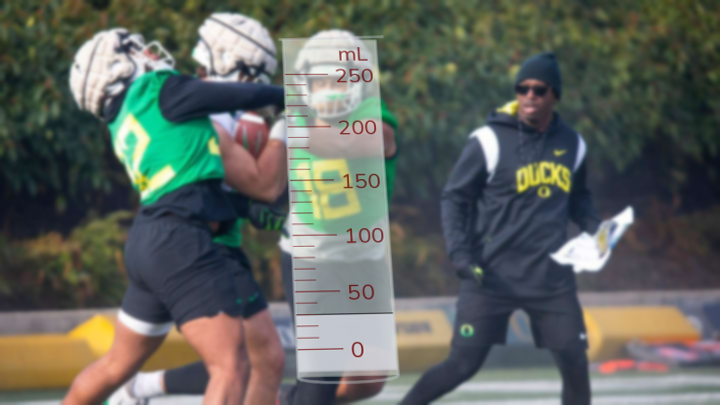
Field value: 30 (mL)
